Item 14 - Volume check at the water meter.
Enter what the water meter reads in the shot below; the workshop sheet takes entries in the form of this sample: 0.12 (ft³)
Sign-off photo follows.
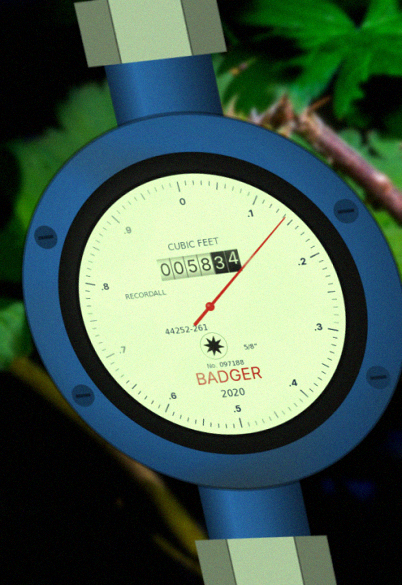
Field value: 5834.14 (ft³)
